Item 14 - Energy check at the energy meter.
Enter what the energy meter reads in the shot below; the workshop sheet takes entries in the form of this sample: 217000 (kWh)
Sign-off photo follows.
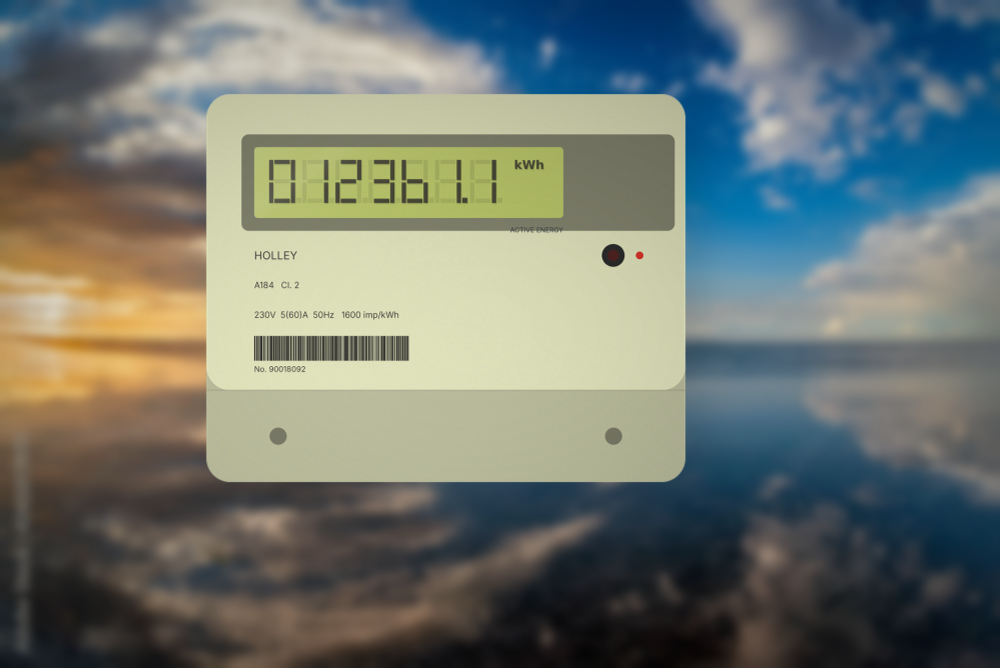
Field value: 12361.1 (kWh)
